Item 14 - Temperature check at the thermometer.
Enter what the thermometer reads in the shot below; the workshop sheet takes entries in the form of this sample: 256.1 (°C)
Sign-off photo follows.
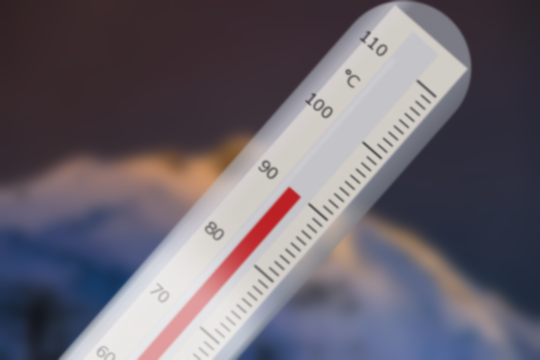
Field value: 90 (°C)
